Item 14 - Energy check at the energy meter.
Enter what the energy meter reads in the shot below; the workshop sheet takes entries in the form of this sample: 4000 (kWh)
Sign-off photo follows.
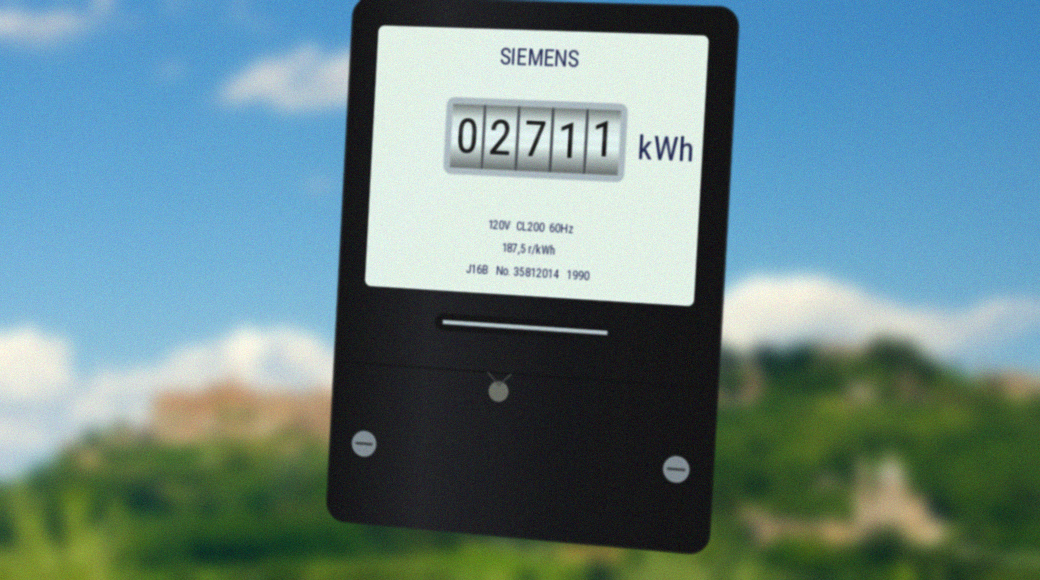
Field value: 2711 (kWh)
